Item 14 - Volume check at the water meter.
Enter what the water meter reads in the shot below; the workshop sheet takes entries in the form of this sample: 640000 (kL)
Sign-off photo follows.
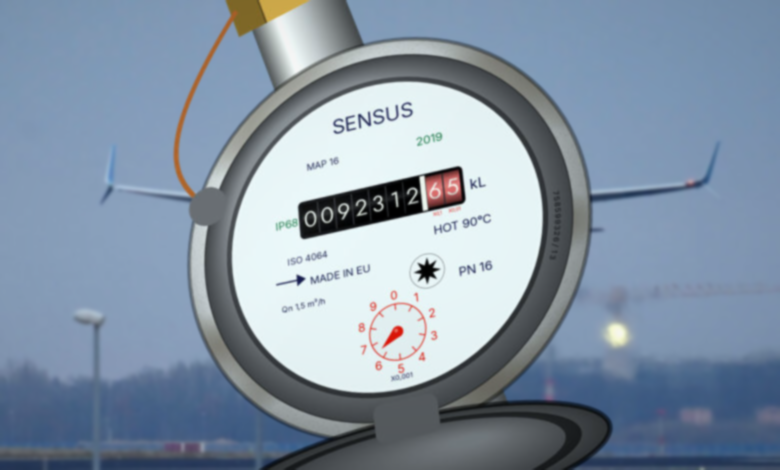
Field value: 92312.656 (kL)
